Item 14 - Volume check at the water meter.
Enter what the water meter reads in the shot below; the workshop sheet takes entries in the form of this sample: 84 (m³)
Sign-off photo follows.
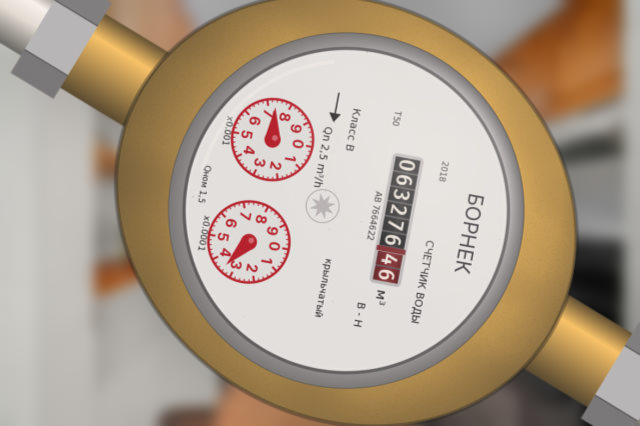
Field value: 63276.4673 (m³)
